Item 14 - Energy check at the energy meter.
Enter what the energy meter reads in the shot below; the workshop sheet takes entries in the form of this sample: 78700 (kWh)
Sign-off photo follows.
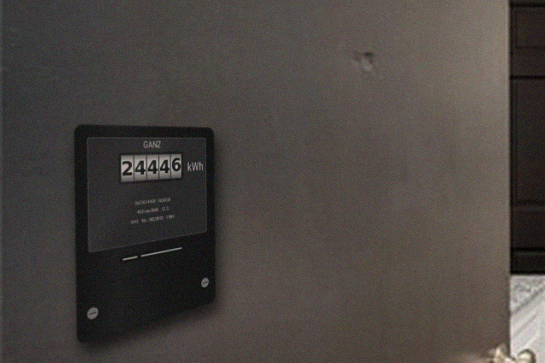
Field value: 24446 (kWh)
